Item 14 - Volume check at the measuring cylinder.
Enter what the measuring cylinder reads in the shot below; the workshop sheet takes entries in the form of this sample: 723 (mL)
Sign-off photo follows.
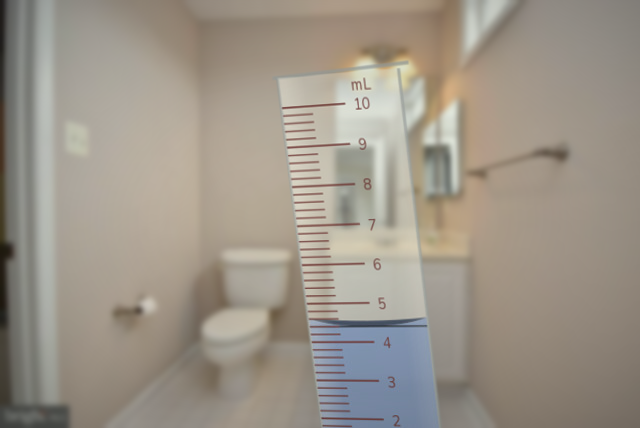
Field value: 4.4 (mL)
